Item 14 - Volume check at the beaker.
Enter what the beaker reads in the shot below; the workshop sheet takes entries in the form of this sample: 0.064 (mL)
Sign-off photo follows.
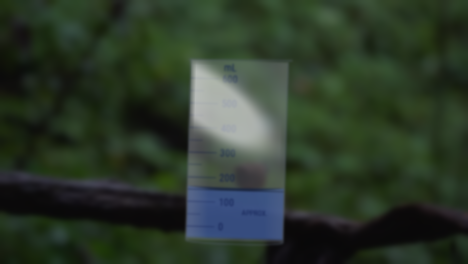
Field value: 150 (mL)
